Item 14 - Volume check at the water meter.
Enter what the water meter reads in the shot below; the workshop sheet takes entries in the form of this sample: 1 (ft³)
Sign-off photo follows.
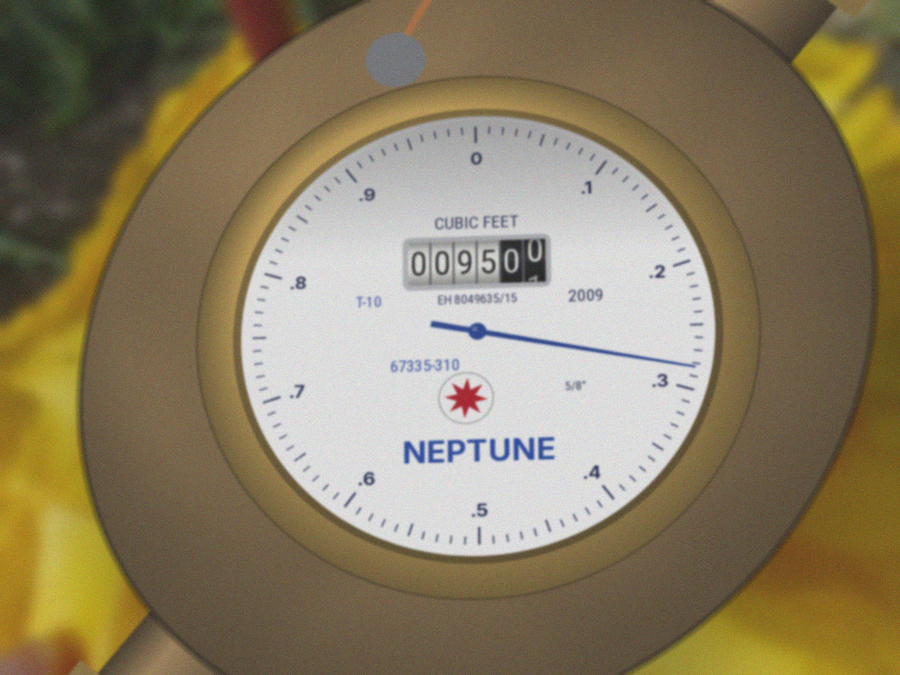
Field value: 9500.28 (ft³)
